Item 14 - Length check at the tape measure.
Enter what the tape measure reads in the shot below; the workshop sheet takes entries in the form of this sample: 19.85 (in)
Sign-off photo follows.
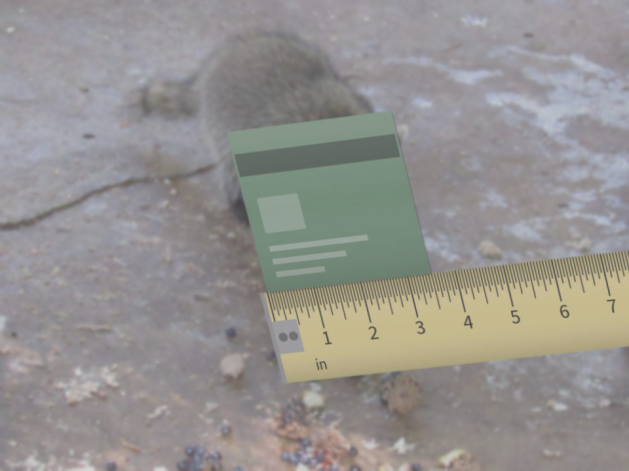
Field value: 3.5 (in)
